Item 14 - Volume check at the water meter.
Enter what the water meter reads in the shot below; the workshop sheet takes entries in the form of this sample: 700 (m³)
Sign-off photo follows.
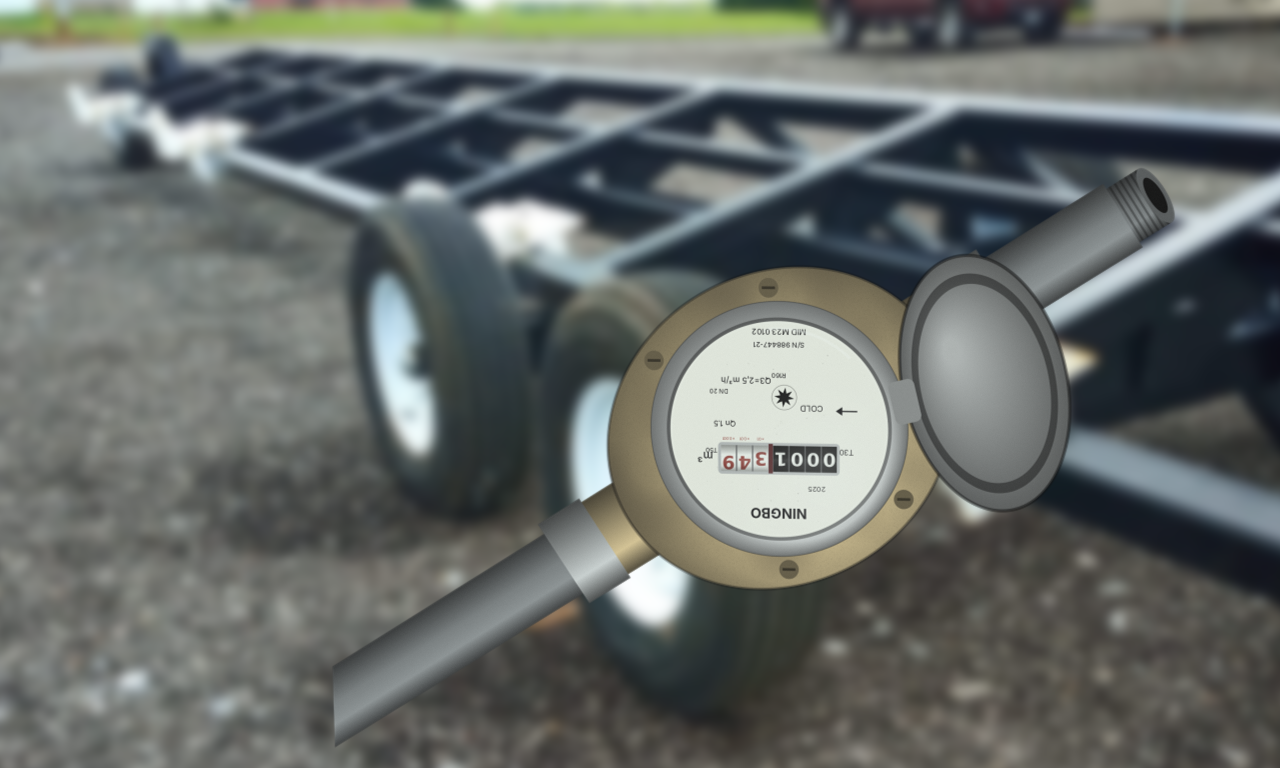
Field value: 1.349 (m³)
